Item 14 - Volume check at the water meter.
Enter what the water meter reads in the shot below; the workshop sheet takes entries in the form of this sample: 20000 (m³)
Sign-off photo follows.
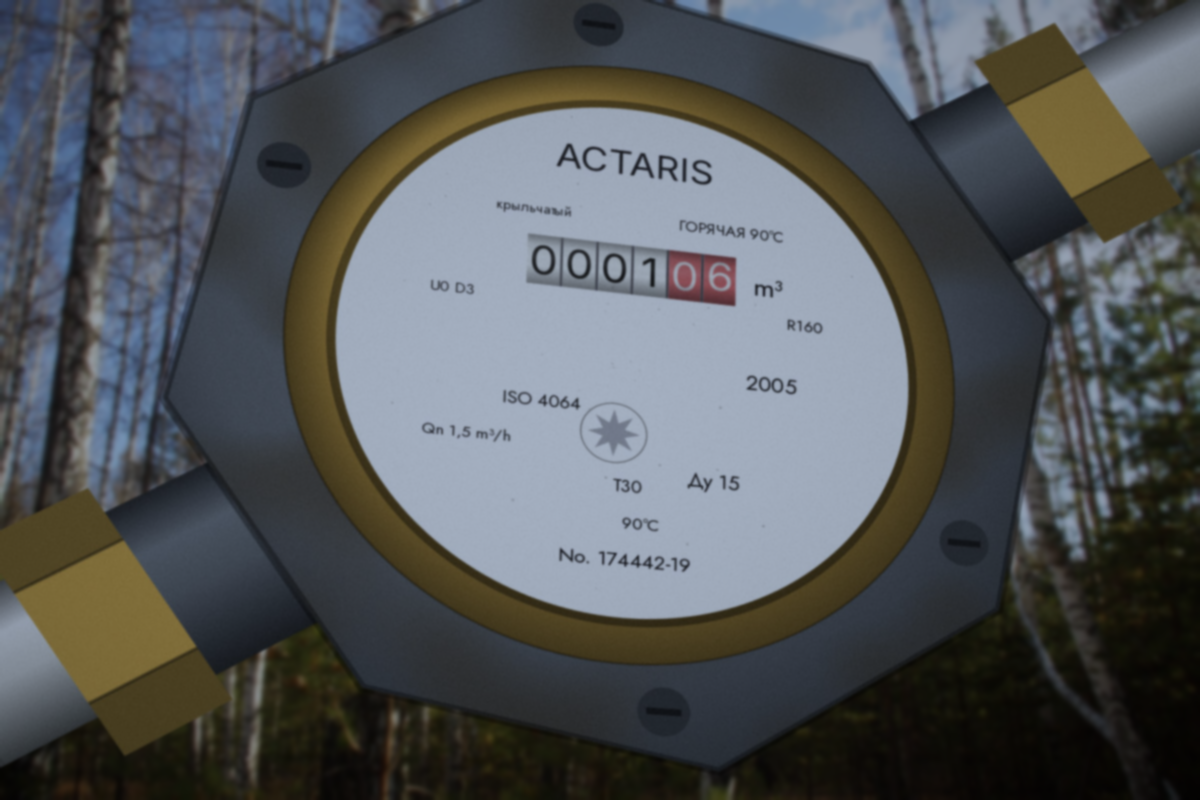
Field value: 1.06 (m³)
